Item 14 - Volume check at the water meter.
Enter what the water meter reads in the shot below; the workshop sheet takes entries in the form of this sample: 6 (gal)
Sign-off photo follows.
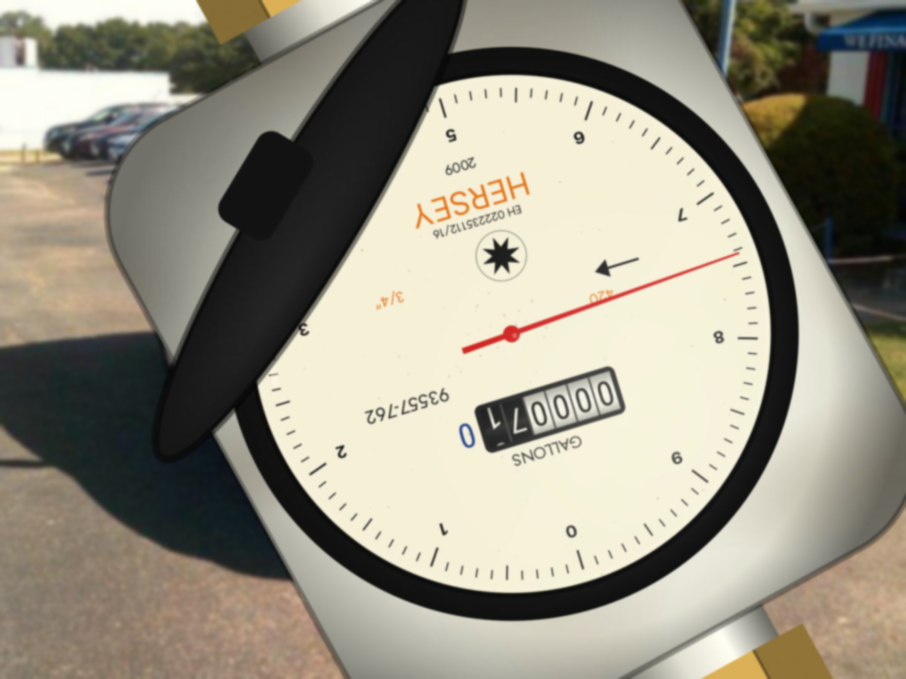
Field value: 707.4 (gal)
